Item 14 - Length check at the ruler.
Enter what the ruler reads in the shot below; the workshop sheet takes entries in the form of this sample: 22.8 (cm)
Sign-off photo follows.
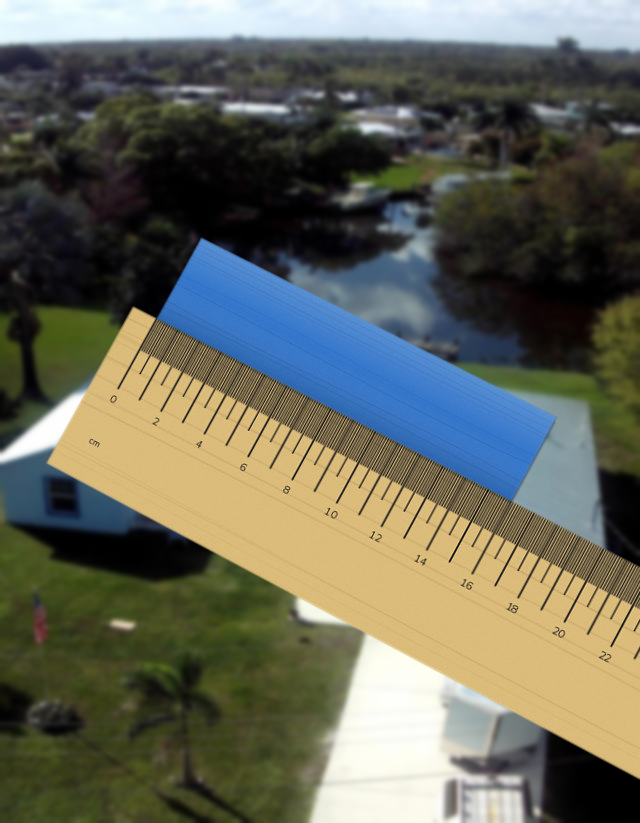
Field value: 16 (cm)
